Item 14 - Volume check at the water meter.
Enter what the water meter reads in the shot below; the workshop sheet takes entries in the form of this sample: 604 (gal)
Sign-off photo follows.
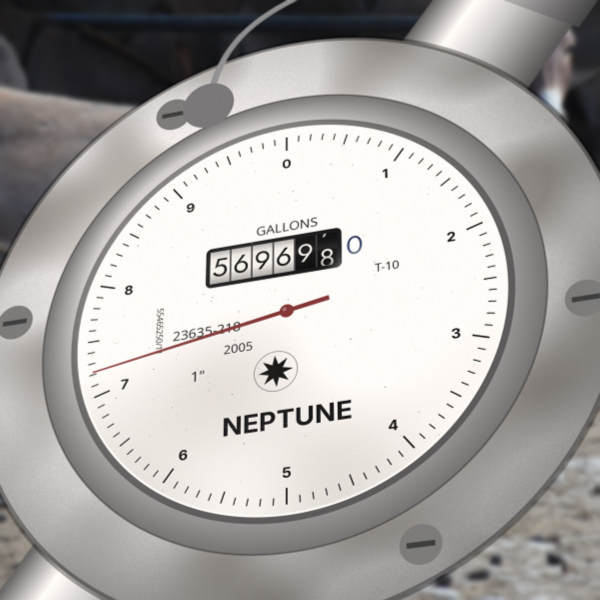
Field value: 5696977.2 (gal)
